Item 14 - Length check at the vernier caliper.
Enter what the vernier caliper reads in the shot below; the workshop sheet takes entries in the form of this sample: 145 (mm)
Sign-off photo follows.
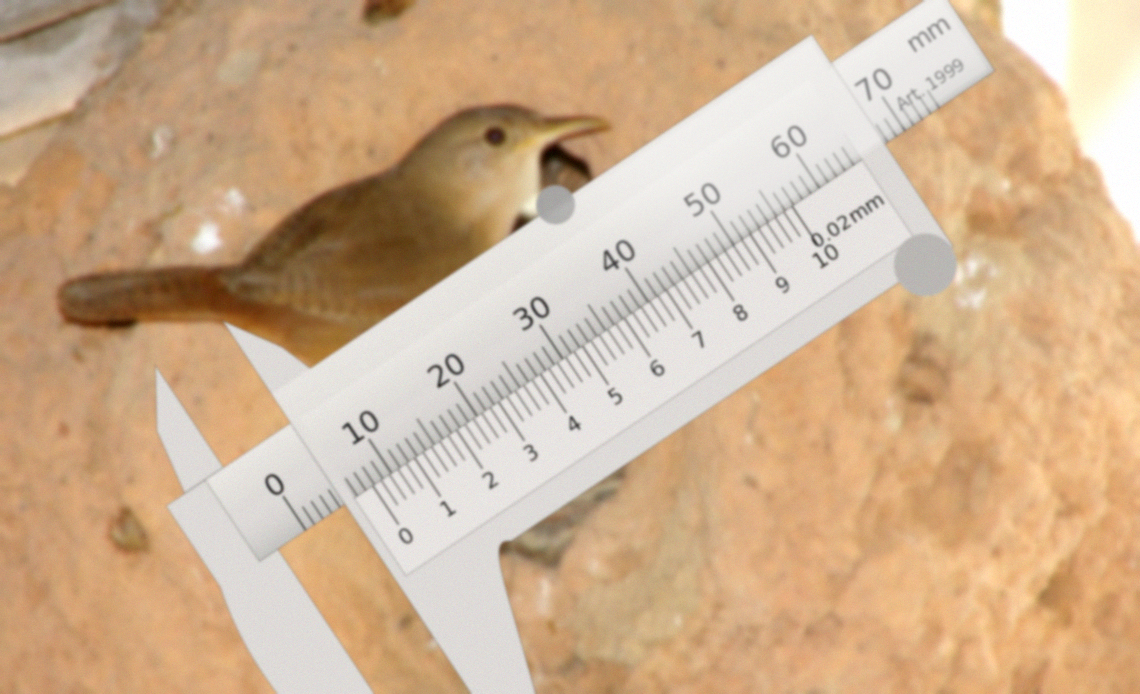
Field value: 7.8 (mm)
